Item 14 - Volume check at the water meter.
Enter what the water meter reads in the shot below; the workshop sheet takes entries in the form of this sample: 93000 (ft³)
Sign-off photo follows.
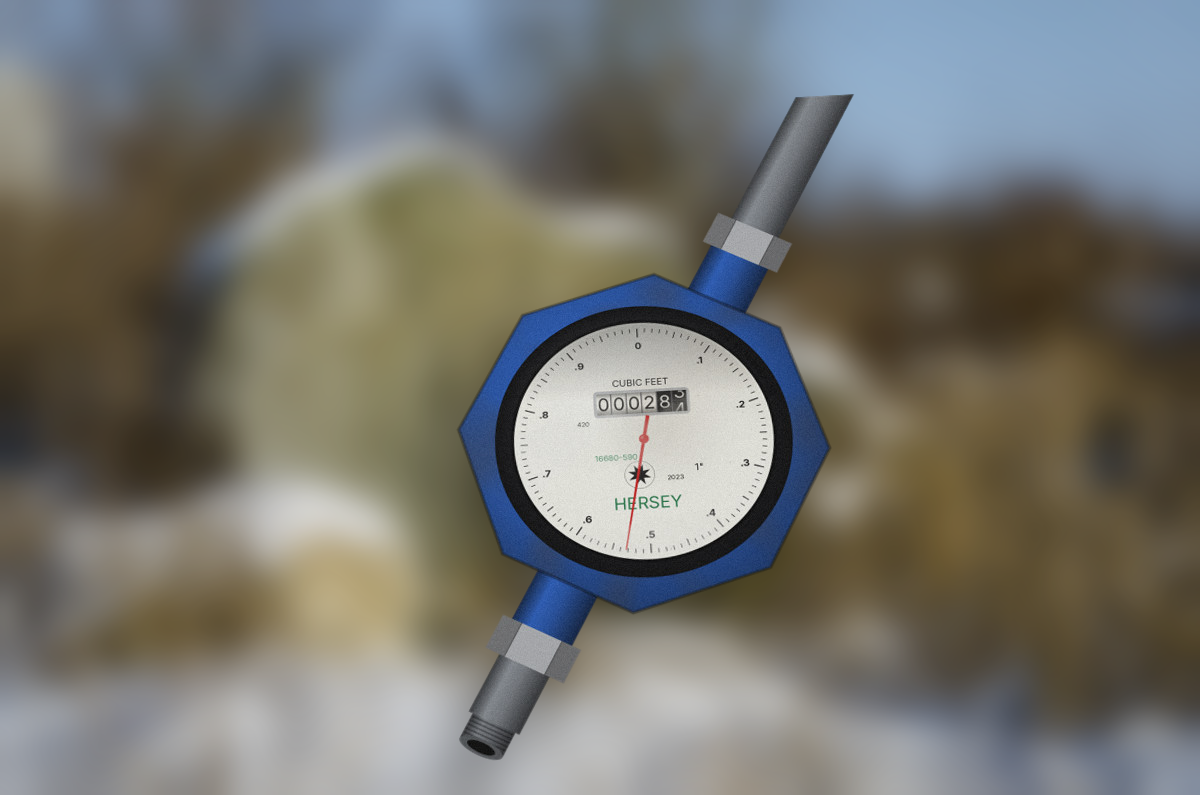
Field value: 283.53 (ft³)
